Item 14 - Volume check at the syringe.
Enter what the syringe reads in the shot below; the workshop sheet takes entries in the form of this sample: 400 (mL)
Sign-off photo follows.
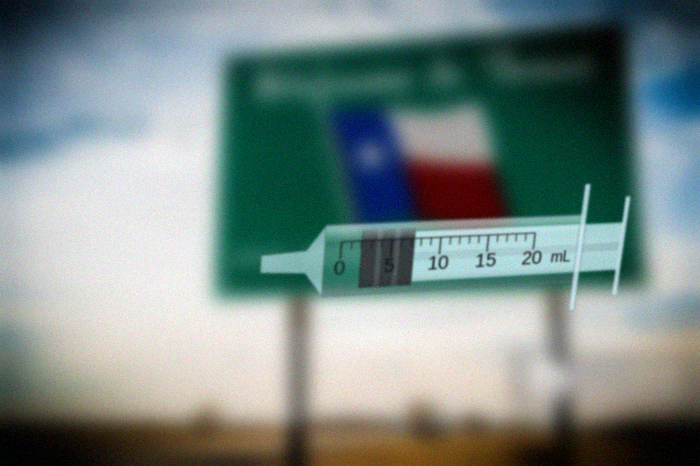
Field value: 2 (mL)
